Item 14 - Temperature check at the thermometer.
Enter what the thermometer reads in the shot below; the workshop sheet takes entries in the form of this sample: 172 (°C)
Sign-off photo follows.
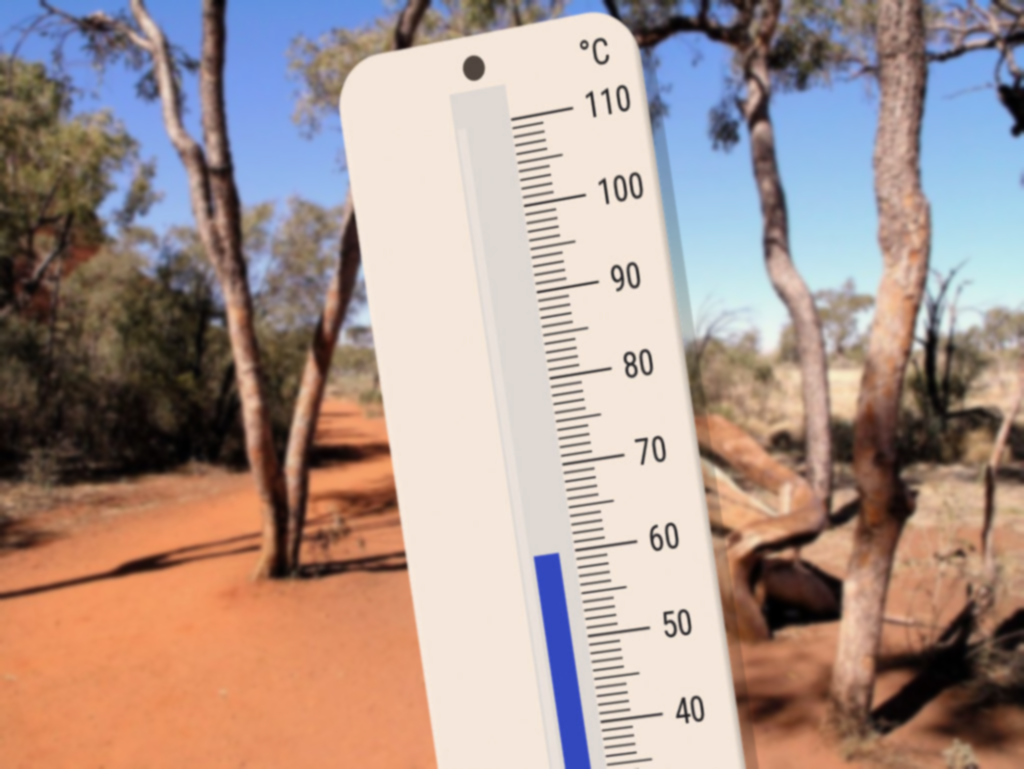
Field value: 60 (°C)
